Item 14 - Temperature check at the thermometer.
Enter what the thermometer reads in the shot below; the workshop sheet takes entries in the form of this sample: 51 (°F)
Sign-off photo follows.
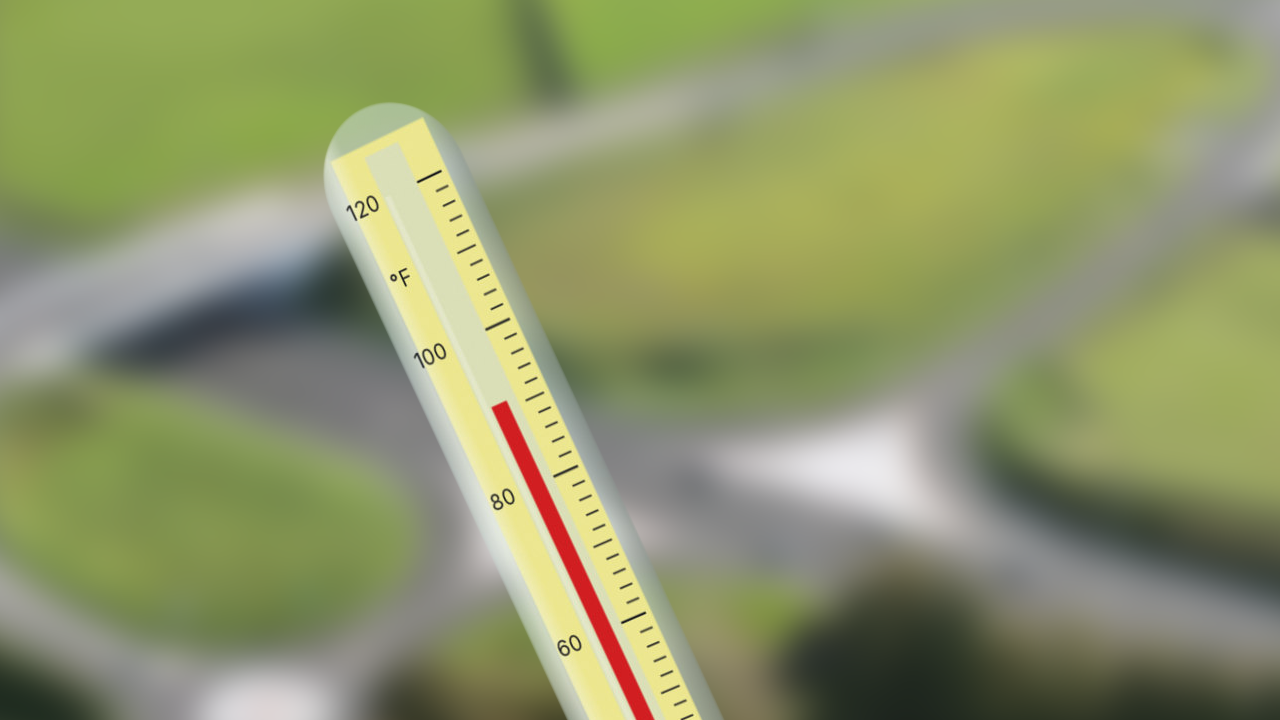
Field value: 91 (°F)
